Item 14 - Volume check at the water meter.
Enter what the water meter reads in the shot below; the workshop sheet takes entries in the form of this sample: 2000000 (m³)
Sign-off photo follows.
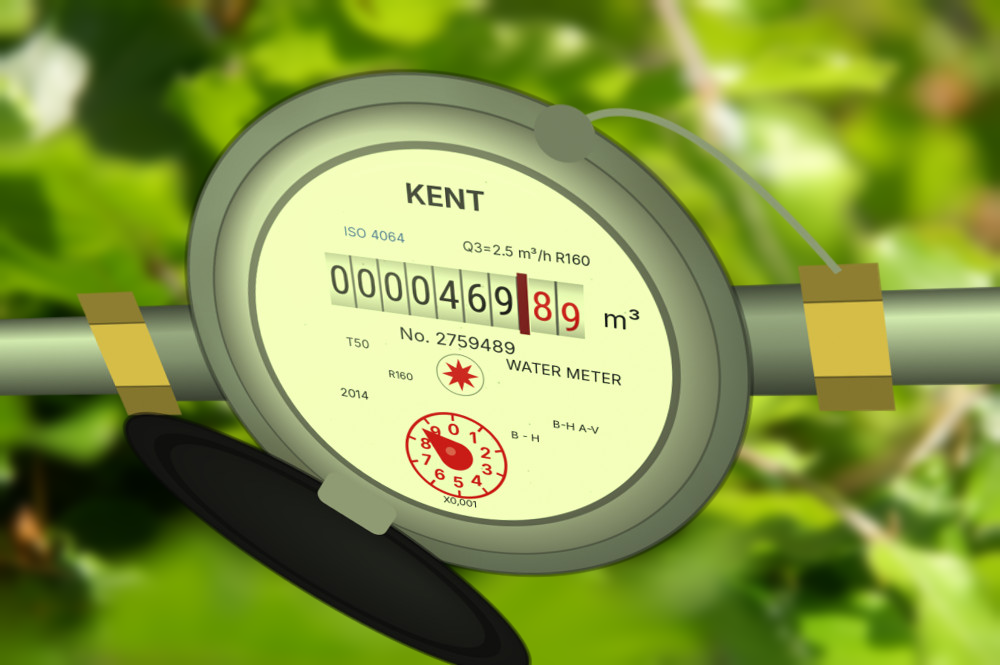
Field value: 469.888 (m³)
